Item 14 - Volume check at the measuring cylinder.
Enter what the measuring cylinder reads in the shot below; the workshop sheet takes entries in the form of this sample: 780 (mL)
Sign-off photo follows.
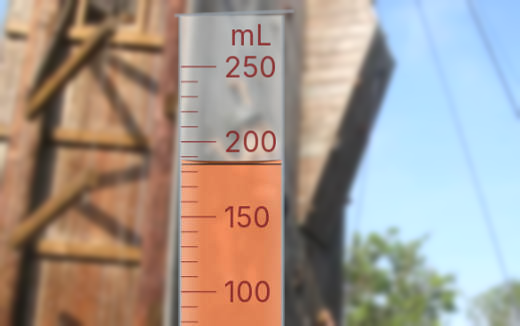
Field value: 185 (mL)
